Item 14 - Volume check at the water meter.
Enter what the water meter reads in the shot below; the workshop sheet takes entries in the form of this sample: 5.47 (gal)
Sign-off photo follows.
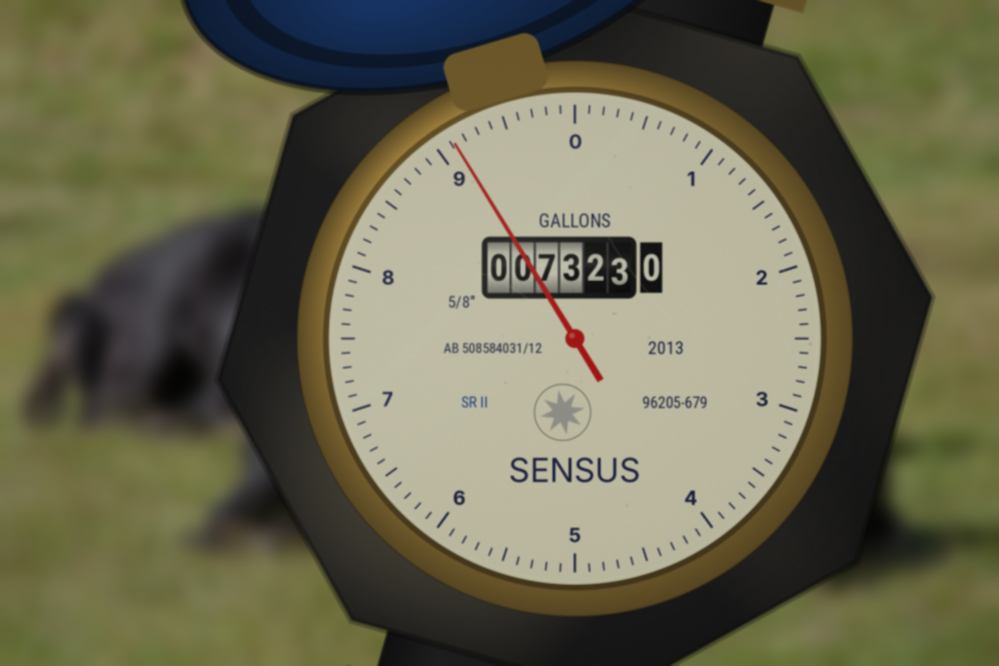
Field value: 73229.1 (gal)
